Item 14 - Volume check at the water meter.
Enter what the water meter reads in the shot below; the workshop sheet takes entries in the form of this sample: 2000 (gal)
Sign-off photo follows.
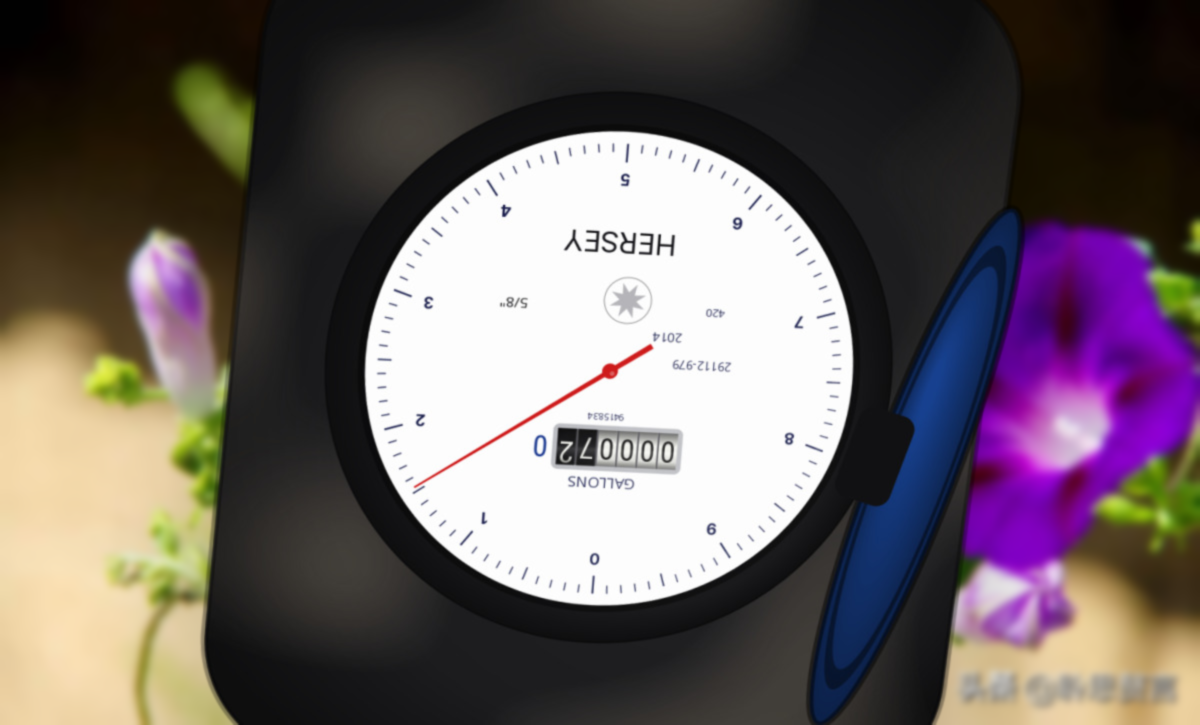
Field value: 721.5 (gal)
